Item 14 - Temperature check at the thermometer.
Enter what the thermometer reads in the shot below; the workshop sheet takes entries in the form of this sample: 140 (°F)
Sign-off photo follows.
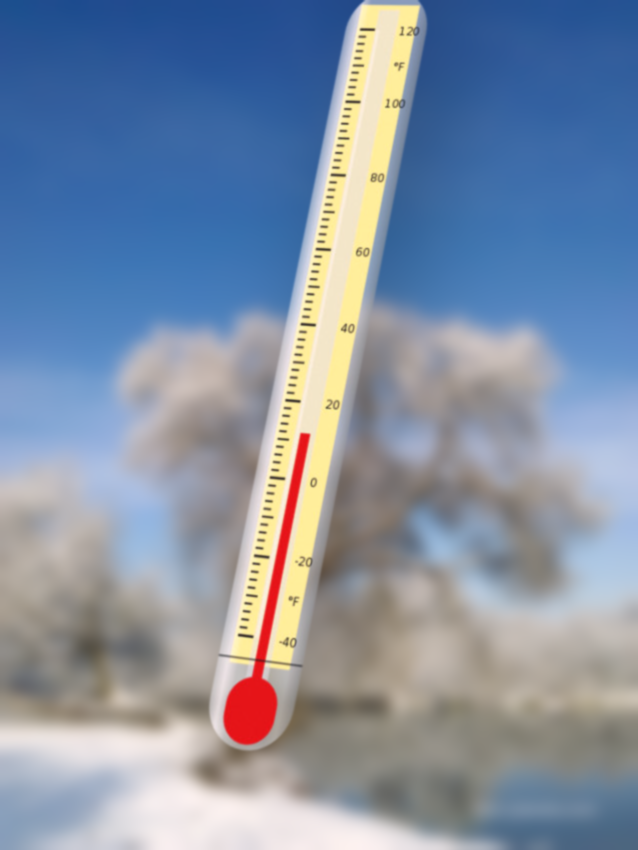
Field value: 12 (°F)
